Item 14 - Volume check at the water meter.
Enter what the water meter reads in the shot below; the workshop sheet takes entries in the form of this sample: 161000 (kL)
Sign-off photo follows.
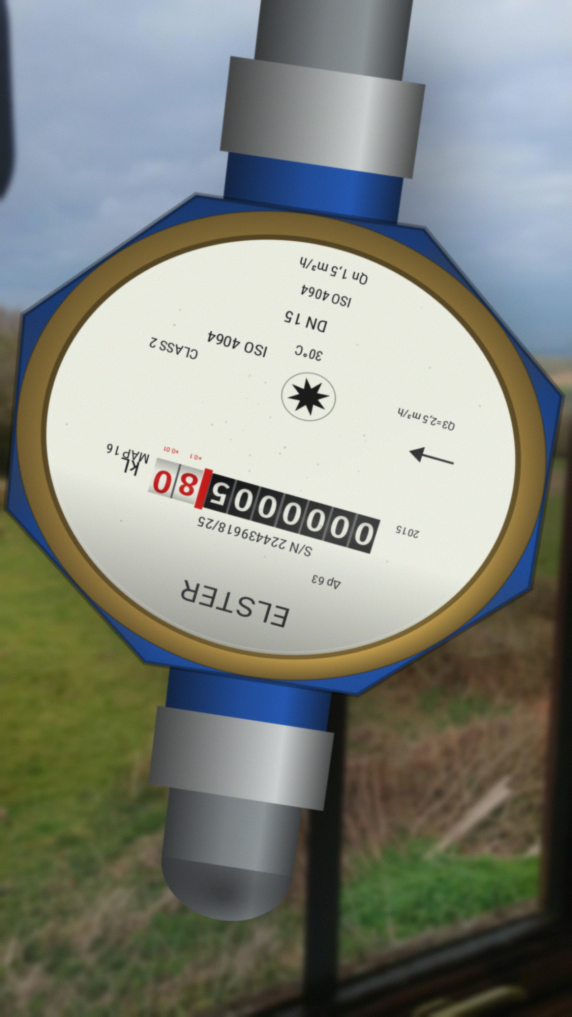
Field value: 5.80 (kL)
